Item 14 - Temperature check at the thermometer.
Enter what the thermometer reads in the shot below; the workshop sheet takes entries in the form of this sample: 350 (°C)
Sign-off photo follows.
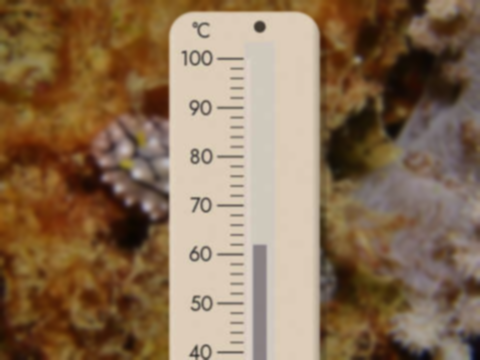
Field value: 62 (°C)
